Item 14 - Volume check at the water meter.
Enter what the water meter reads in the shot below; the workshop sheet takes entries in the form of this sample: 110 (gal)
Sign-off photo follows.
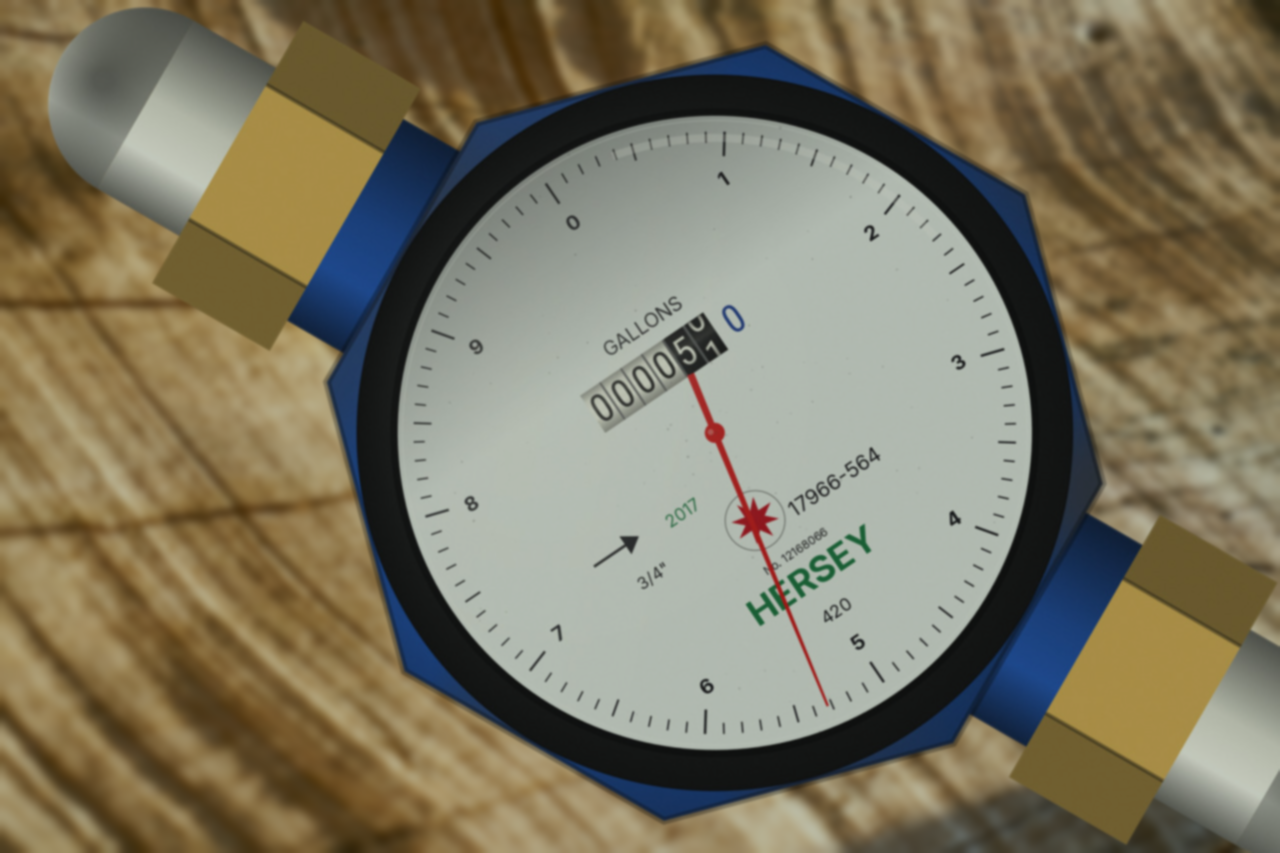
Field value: 505.3 (gal)
